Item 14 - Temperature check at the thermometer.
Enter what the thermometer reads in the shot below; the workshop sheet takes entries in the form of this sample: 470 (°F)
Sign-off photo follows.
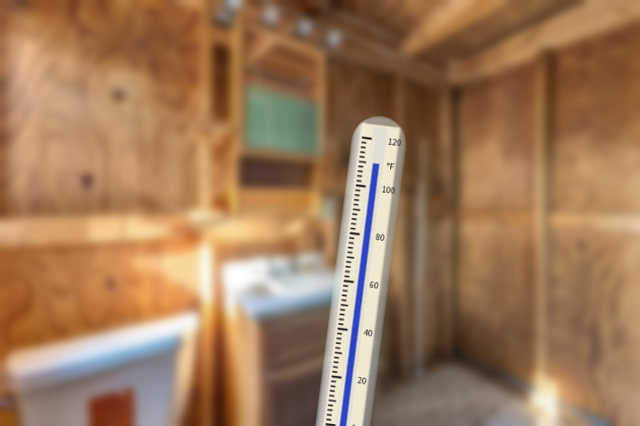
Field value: 110 (°F)
